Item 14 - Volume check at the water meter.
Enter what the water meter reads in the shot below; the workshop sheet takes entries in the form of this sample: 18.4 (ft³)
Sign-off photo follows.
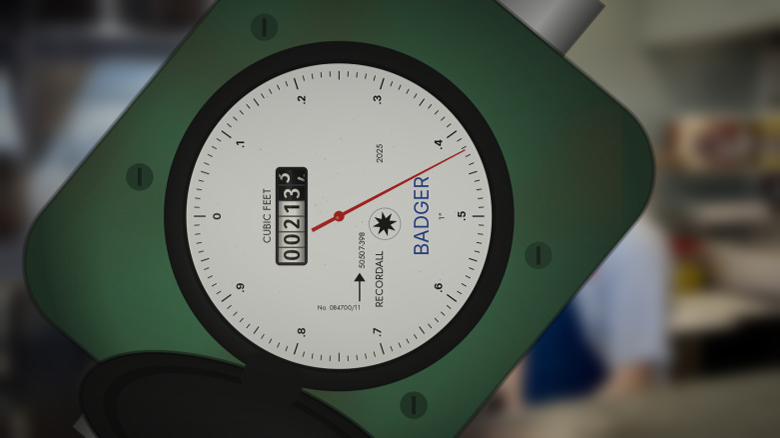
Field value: 2133.42 (ft³)
